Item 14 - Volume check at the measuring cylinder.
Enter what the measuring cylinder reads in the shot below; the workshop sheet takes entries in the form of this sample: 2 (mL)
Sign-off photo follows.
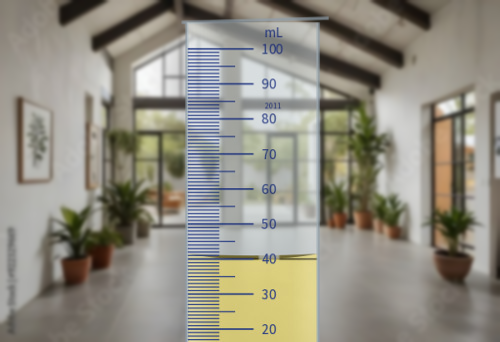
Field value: 40 (mL)
